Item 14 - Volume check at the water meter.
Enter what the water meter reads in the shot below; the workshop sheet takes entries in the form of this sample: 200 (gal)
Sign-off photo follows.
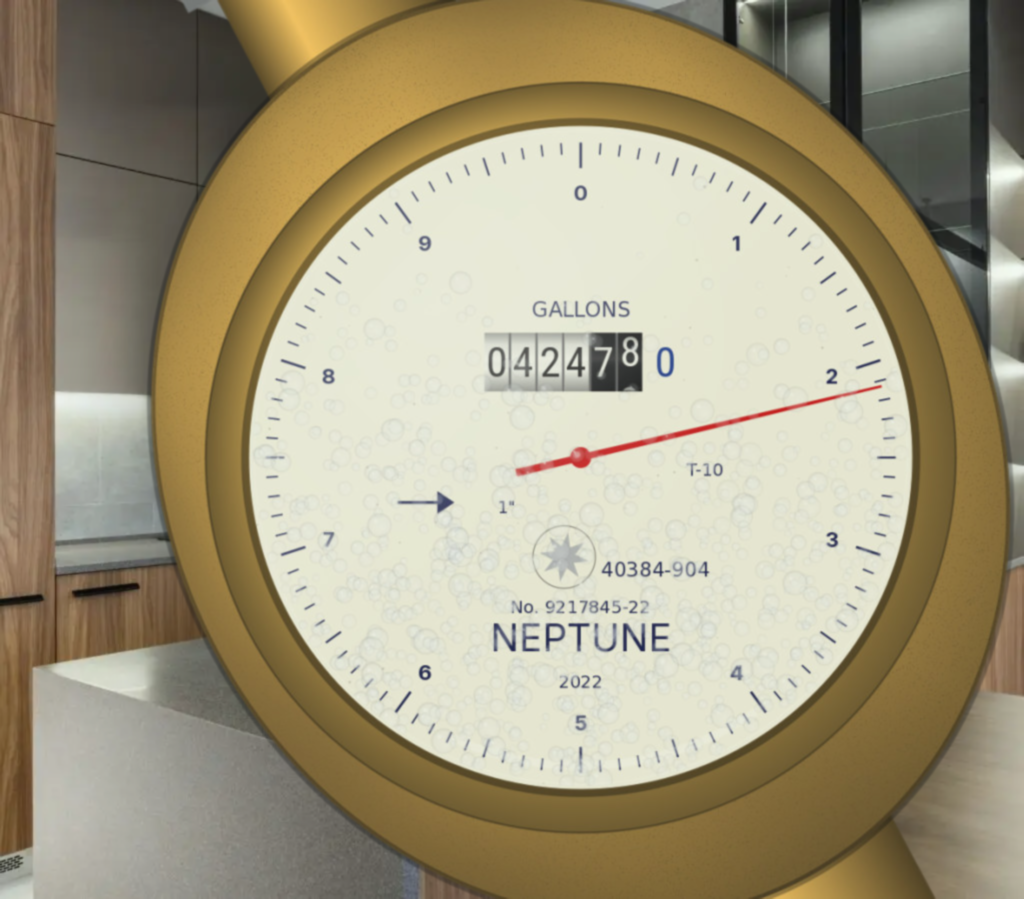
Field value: 424782.1 (gal)
